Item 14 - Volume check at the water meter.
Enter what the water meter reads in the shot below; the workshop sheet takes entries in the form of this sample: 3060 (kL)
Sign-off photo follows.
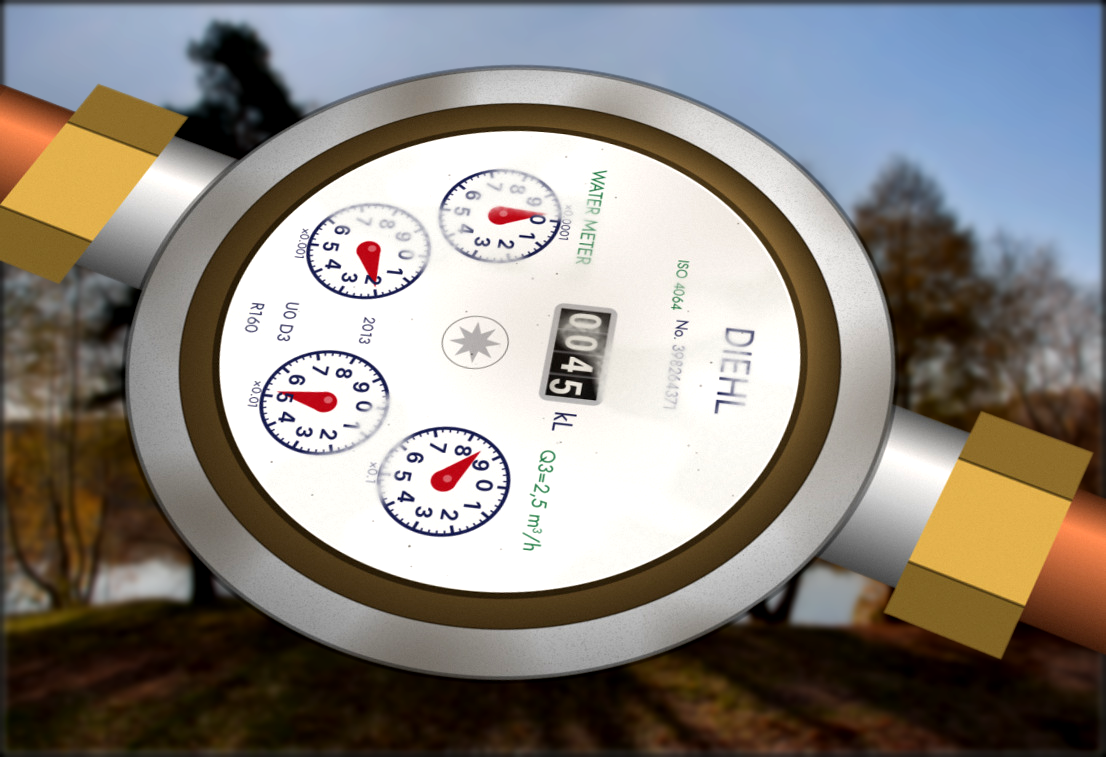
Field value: 44.8519 (kL)
